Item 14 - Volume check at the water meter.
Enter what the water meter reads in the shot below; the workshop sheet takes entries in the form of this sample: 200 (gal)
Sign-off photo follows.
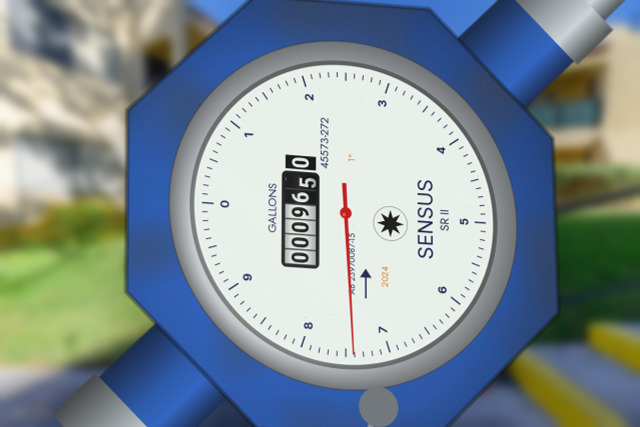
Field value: 9647.4 (gal)
